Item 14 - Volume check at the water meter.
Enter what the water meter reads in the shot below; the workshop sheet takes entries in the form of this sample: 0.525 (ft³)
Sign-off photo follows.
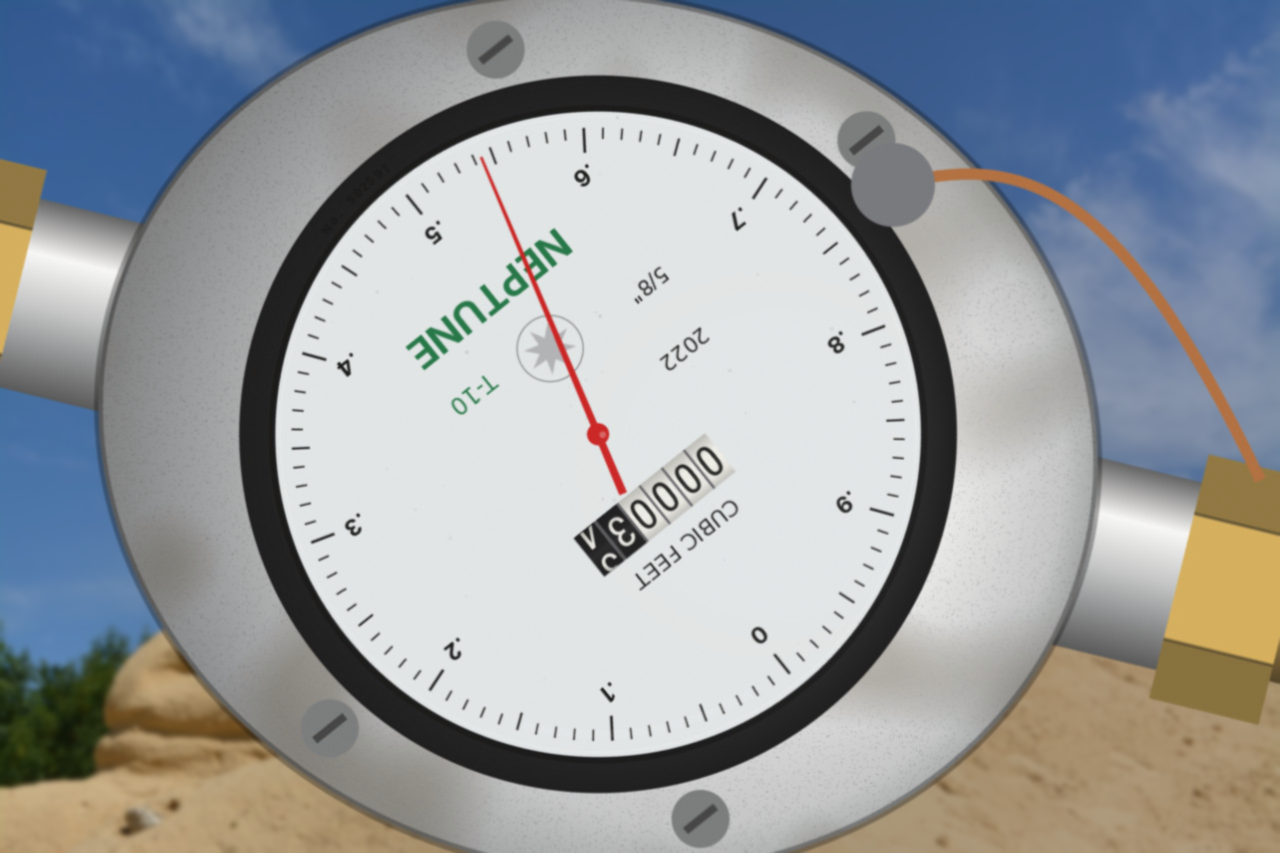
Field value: 33.54 (ft³)
